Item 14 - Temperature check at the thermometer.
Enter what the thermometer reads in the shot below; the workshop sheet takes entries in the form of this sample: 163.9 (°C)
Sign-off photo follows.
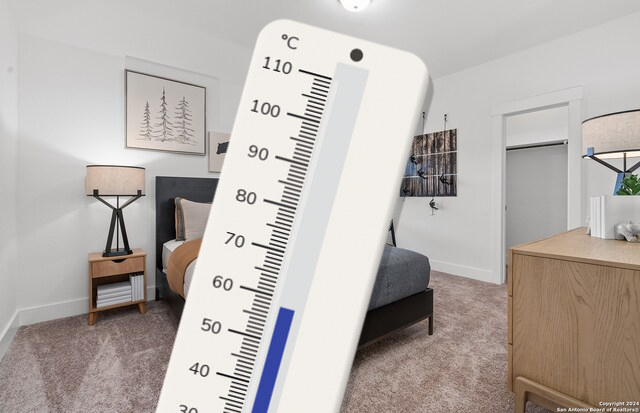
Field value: 58 (°C)
